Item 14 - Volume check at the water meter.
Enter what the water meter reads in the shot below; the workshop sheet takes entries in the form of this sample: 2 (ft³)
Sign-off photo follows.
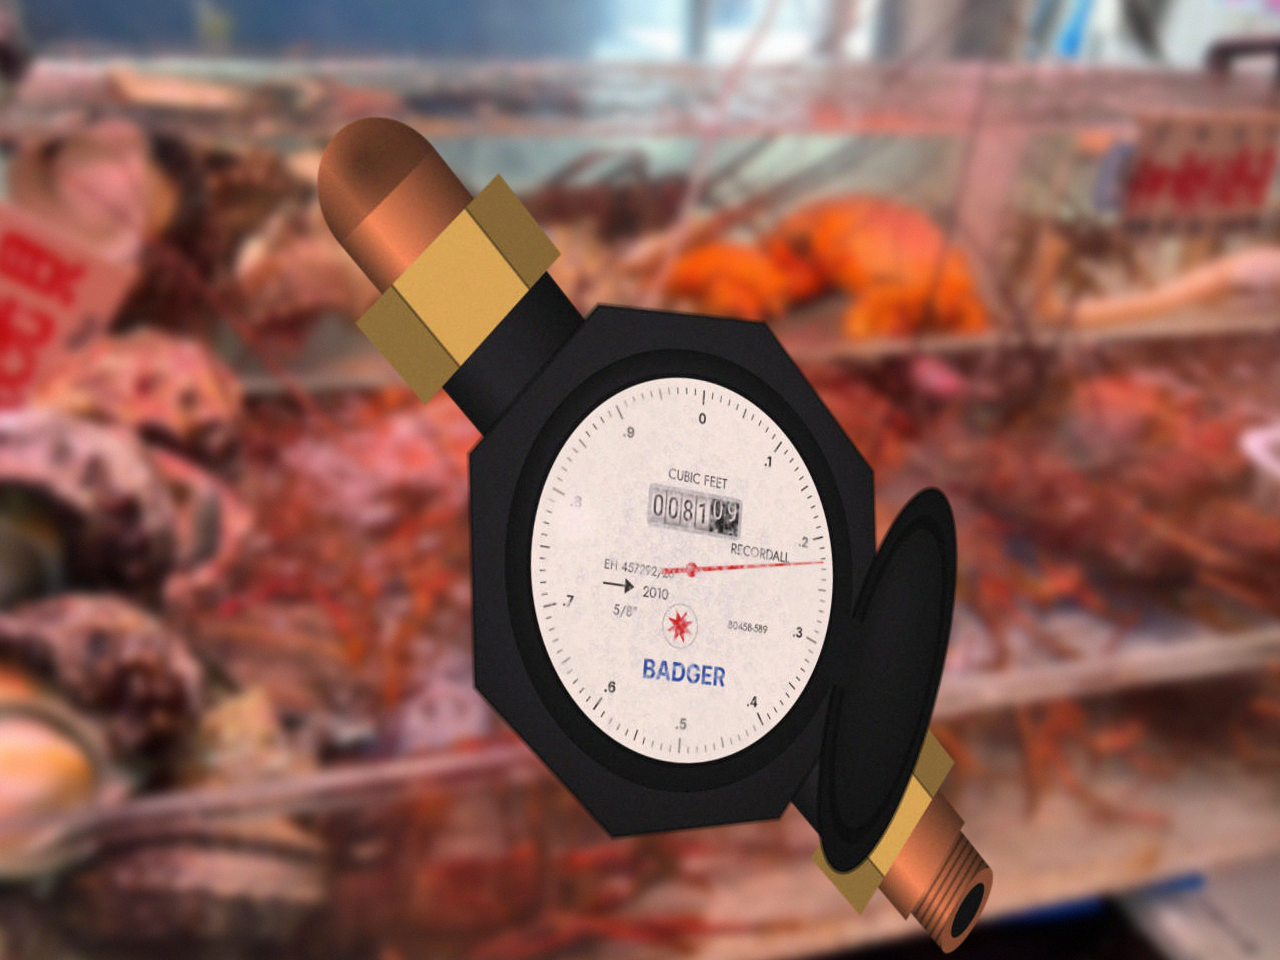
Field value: 8109.22 (ft³)
